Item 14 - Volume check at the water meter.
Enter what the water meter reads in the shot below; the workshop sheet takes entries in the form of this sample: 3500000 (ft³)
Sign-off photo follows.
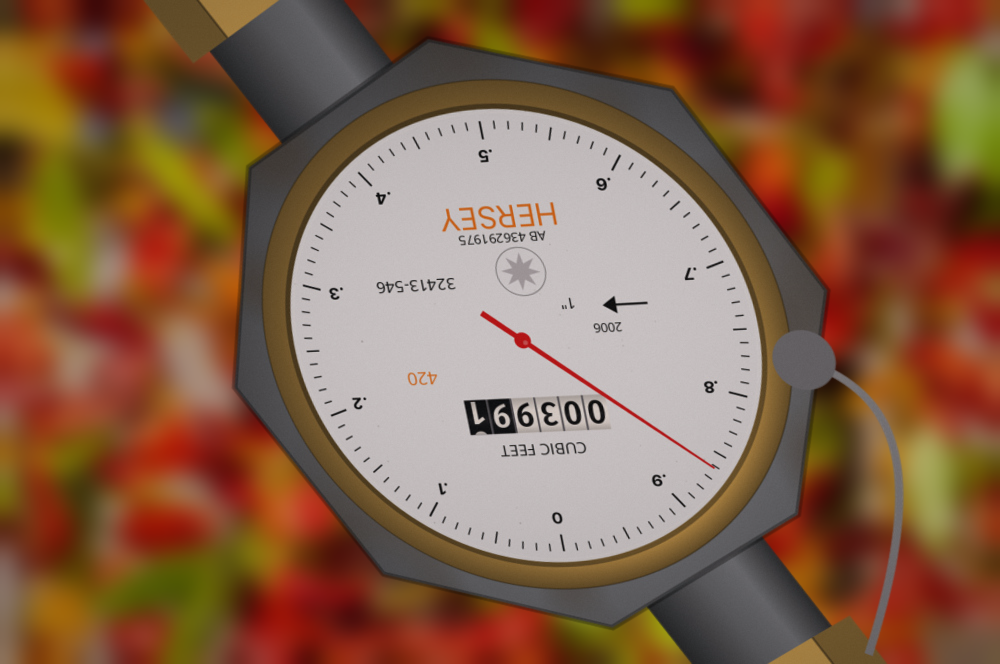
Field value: 3990.86 (ft³)
